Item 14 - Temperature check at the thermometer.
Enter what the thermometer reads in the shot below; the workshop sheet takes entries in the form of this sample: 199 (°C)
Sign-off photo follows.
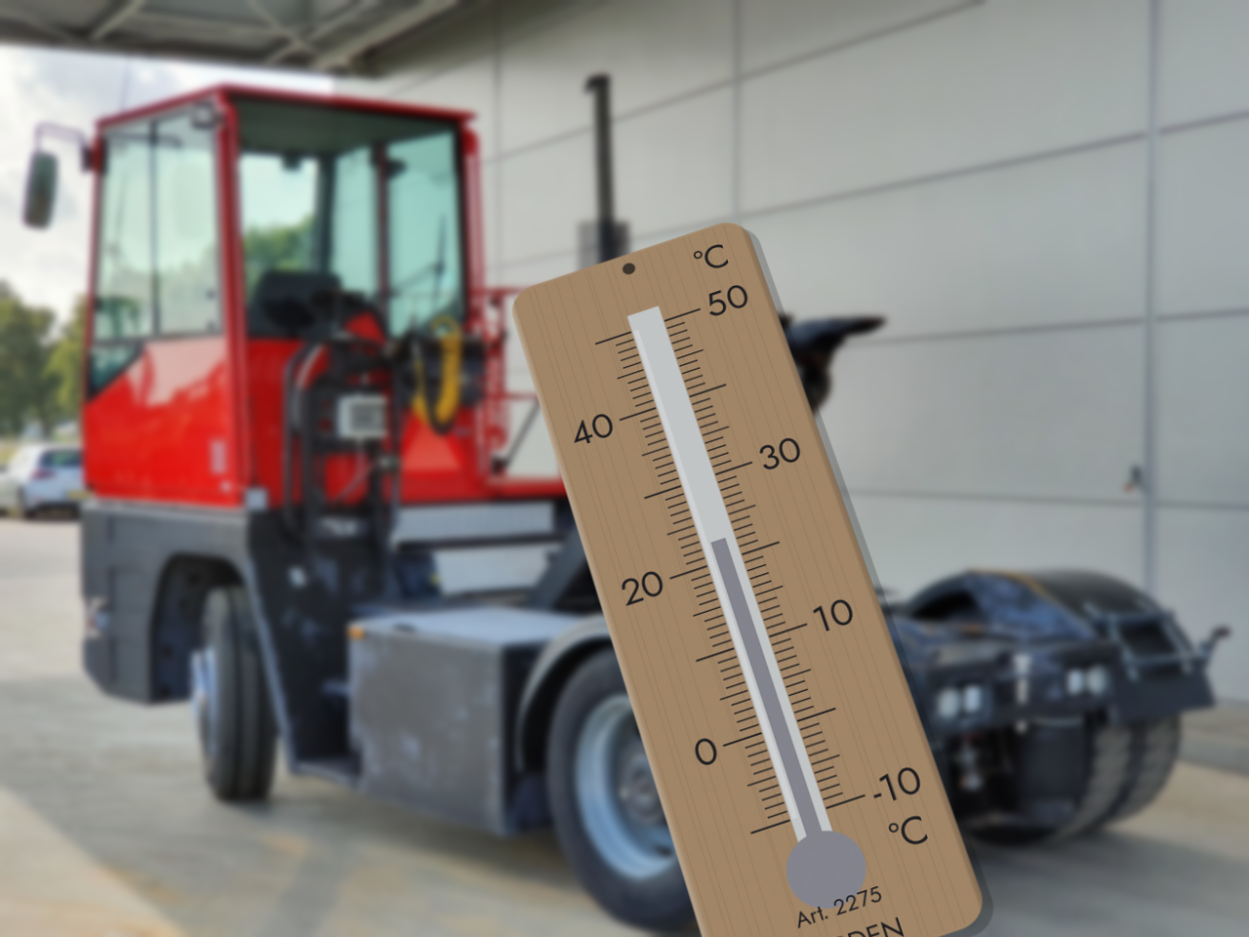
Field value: 22.5 (°C)
